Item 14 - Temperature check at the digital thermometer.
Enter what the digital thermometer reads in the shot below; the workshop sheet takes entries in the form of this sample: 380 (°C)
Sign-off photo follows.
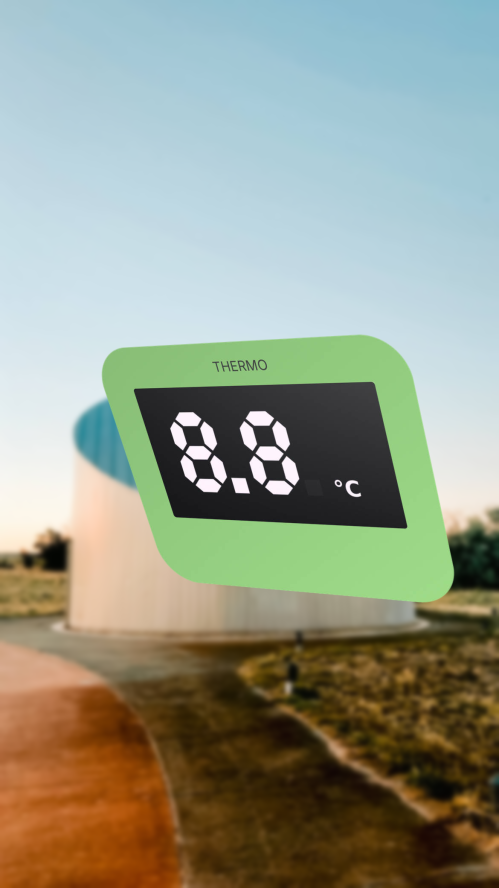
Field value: 8.8 (°C)
